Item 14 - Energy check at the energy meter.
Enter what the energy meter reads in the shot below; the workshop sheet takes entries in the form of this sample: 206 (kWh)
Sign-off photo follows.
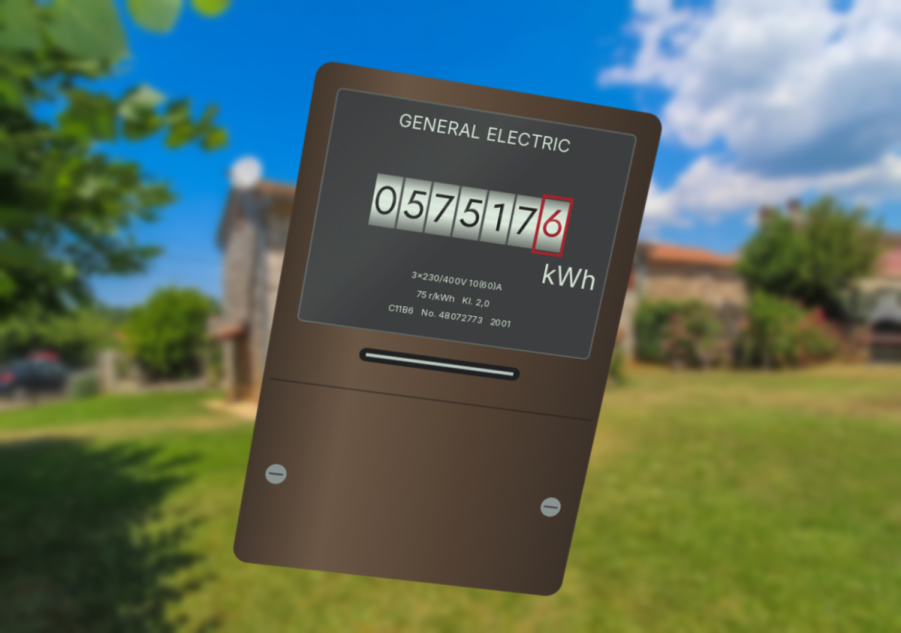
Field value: 57517.6 (kWh)
